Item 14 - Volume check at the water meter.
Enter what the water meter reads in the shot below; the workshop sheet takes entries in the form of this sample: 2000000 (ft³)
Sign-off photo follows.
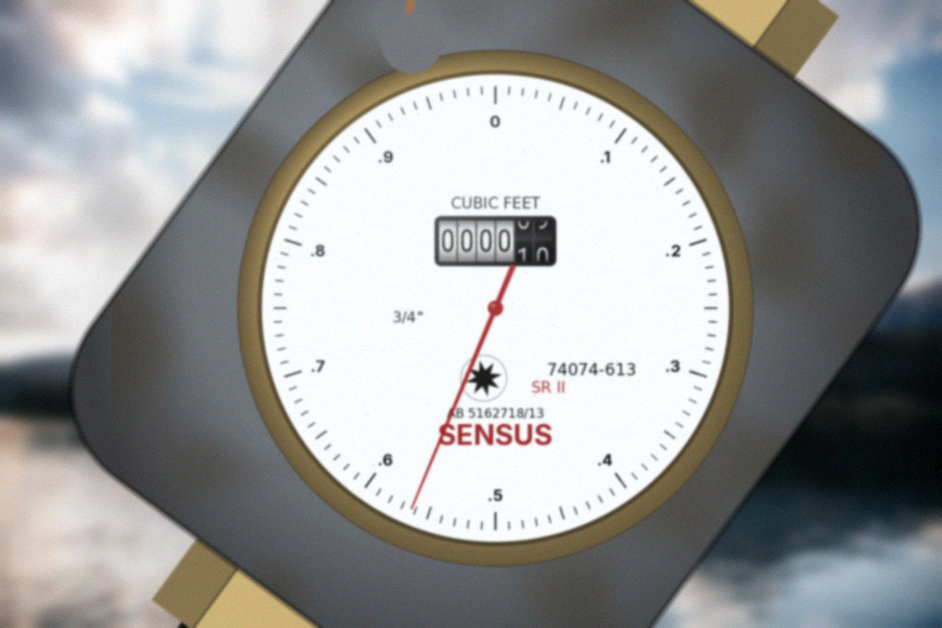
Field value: 9.56 (ft³)
